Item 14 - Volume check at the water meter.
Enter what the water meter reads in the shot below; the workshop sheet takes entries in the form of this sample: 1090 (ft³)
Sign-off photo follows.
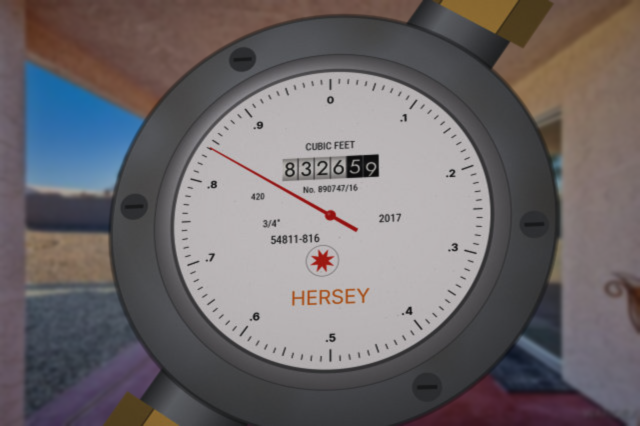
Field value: 832658.84 (ft³)
